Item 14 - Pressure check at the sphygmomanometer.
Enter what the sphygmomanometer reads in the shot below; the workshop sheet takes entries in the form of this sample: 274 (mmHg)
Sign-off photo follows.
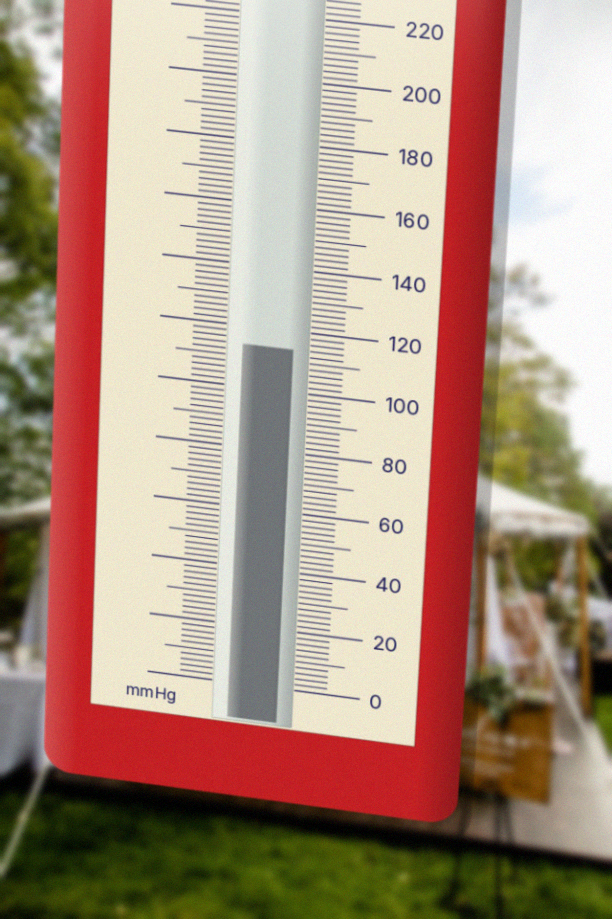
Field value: 114 (mmHg)
